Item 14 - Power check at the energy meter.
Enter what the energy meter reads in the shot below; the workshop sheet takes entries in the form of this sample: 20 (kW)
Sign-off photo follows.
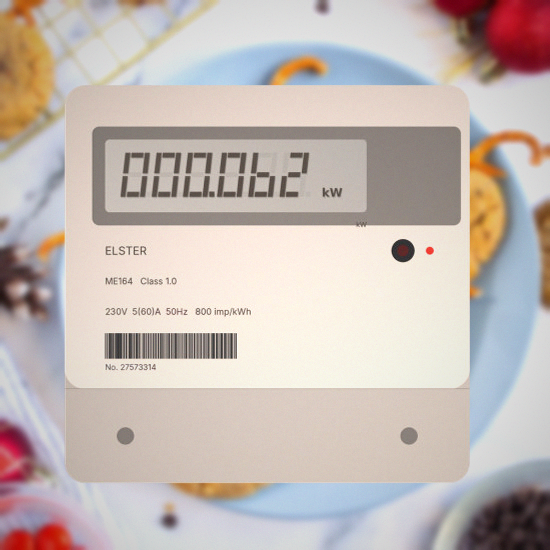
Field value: 0.062 (kW)
